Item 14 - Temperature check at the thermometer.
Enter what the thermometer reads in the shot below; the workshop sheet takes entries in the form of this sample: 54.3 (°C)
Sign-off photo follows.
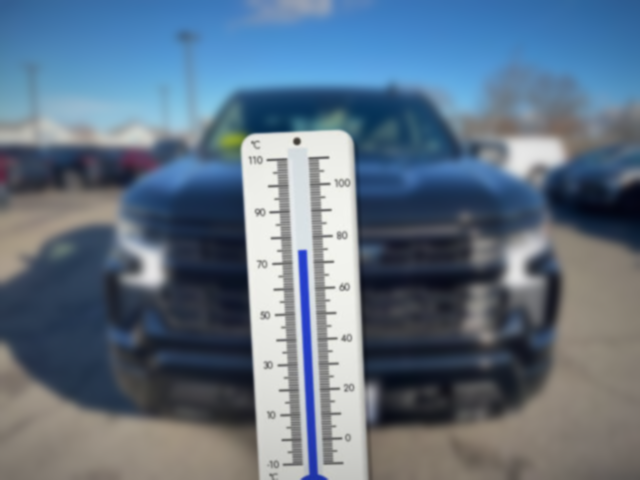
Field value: 75 (°C)
